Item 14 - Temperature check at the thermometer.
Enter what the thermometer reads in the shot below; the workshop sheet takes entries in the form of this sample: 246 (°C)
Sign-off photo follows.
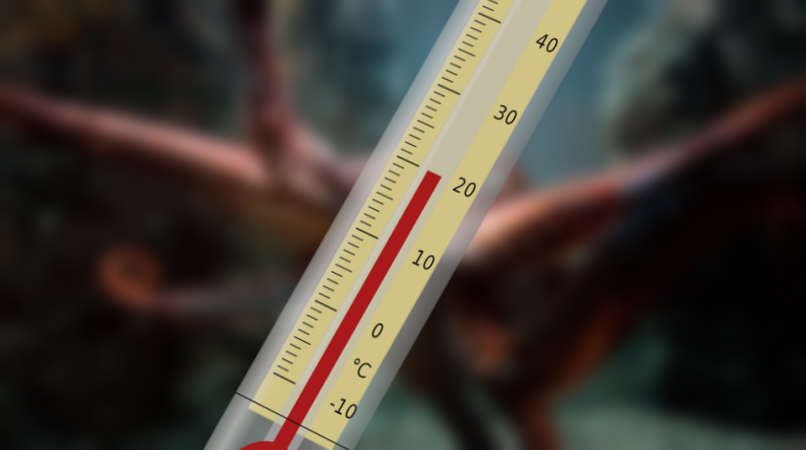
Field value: 20 (°C)
